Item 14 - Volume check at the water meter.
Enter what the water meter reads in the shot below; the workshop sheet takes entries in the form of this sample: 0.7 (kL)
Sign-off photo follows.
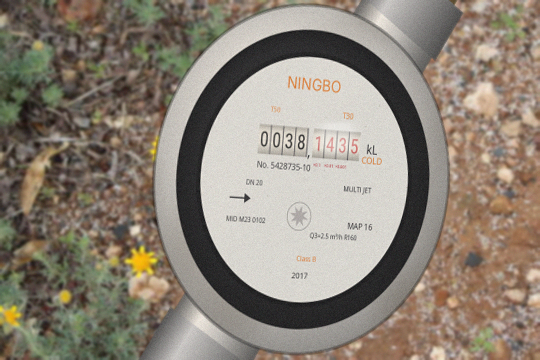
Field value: 38.1435 (kL)
